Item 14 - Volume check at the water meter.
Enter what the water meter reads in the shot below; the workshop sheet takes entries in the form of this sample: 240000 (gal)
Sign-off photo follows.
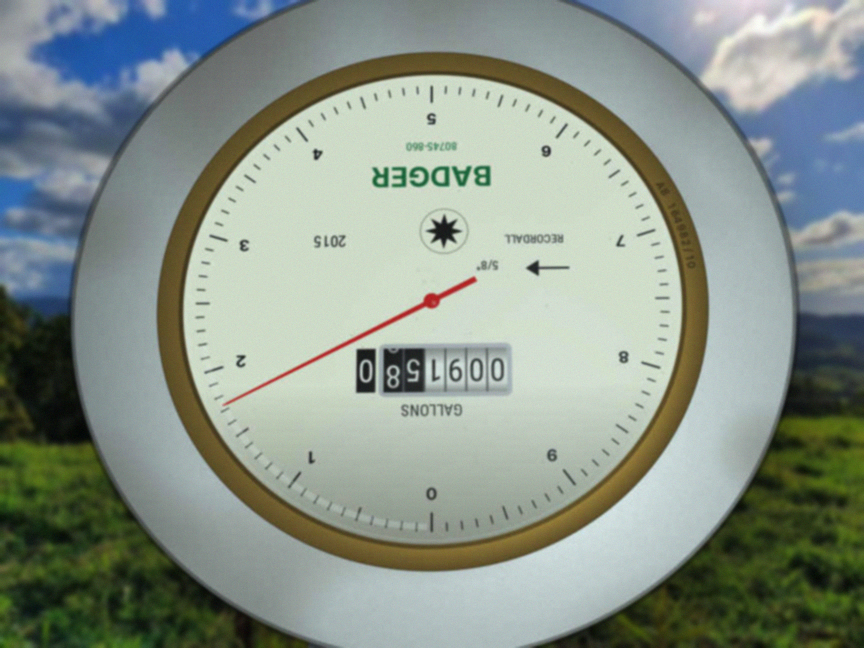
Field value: 91581.7 (gal)
